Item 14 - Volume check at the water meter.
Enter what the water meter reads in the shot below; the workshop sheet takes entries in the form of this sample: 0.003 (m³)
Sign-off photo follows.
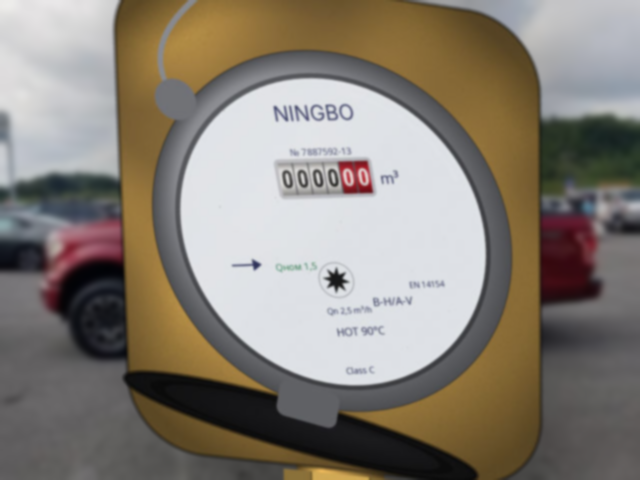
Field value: 0.00 (m³)
